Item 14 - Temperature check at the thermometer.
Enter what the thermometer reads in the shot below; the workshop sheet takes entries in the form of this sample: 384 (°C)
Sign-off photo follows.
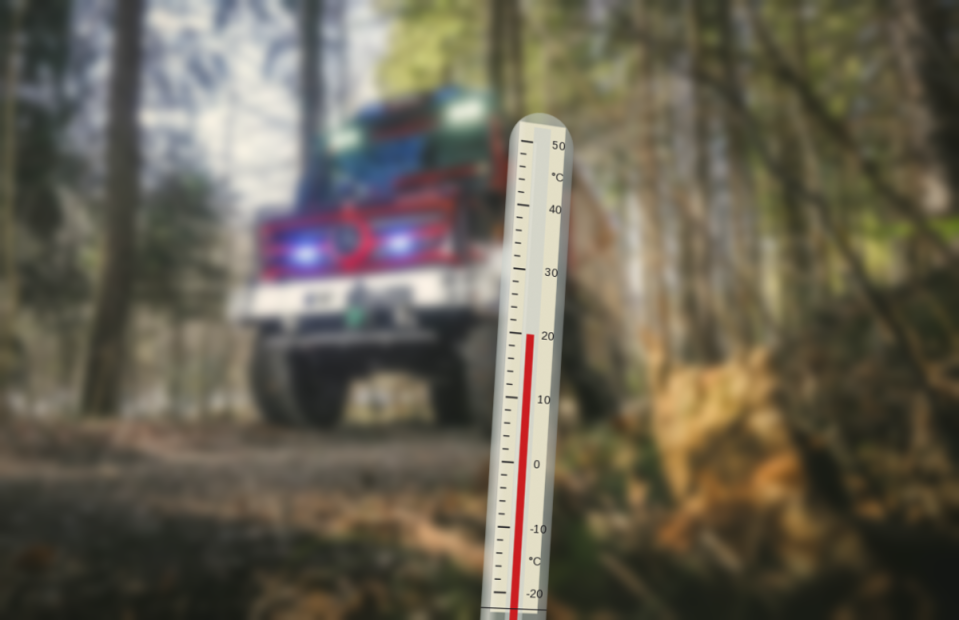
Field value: 20 (°C)
